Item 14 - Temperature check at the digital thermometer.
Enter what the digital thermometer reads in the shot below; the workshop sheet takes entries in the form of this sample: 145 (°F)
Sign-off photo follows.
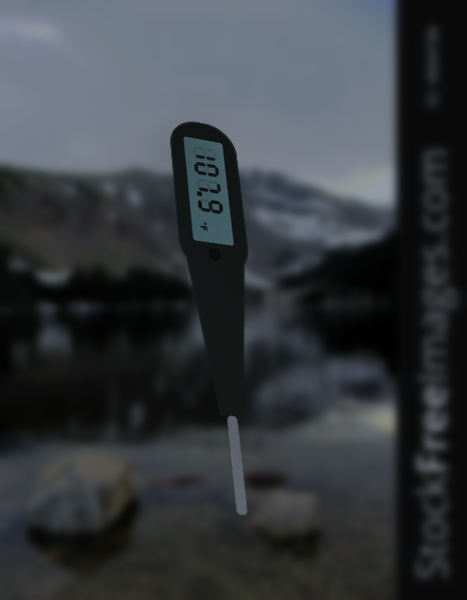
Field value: 107.9 (°F)
